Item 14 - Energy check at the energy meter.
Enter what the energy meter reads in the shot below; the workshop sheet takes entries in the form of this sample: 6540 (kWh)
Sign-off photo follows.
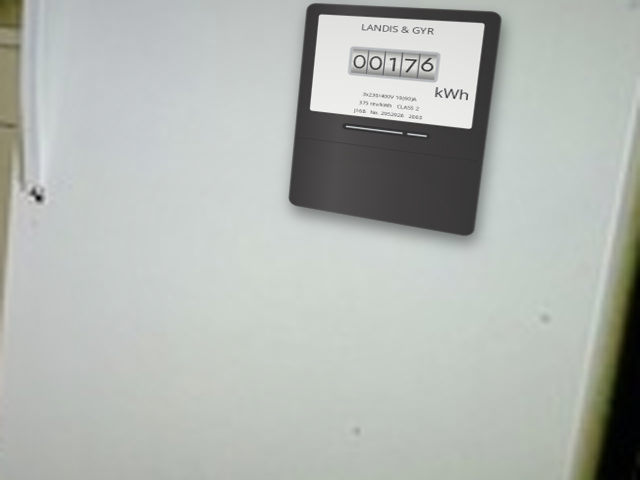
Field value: 176 (kWh)
